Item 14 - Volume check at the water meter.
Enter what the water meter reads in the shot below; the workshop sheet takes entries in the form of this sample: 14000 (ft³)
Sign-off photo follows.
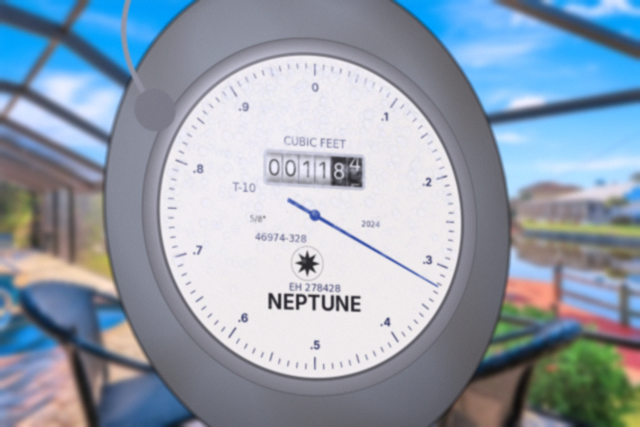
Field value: 1184.32 (ft³)
